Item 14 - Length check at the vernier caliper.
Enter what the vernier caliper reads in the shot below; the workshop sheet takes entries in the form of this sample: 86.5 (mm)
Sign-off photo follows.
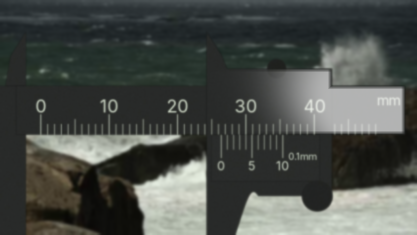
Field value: 26.4 (mm)
